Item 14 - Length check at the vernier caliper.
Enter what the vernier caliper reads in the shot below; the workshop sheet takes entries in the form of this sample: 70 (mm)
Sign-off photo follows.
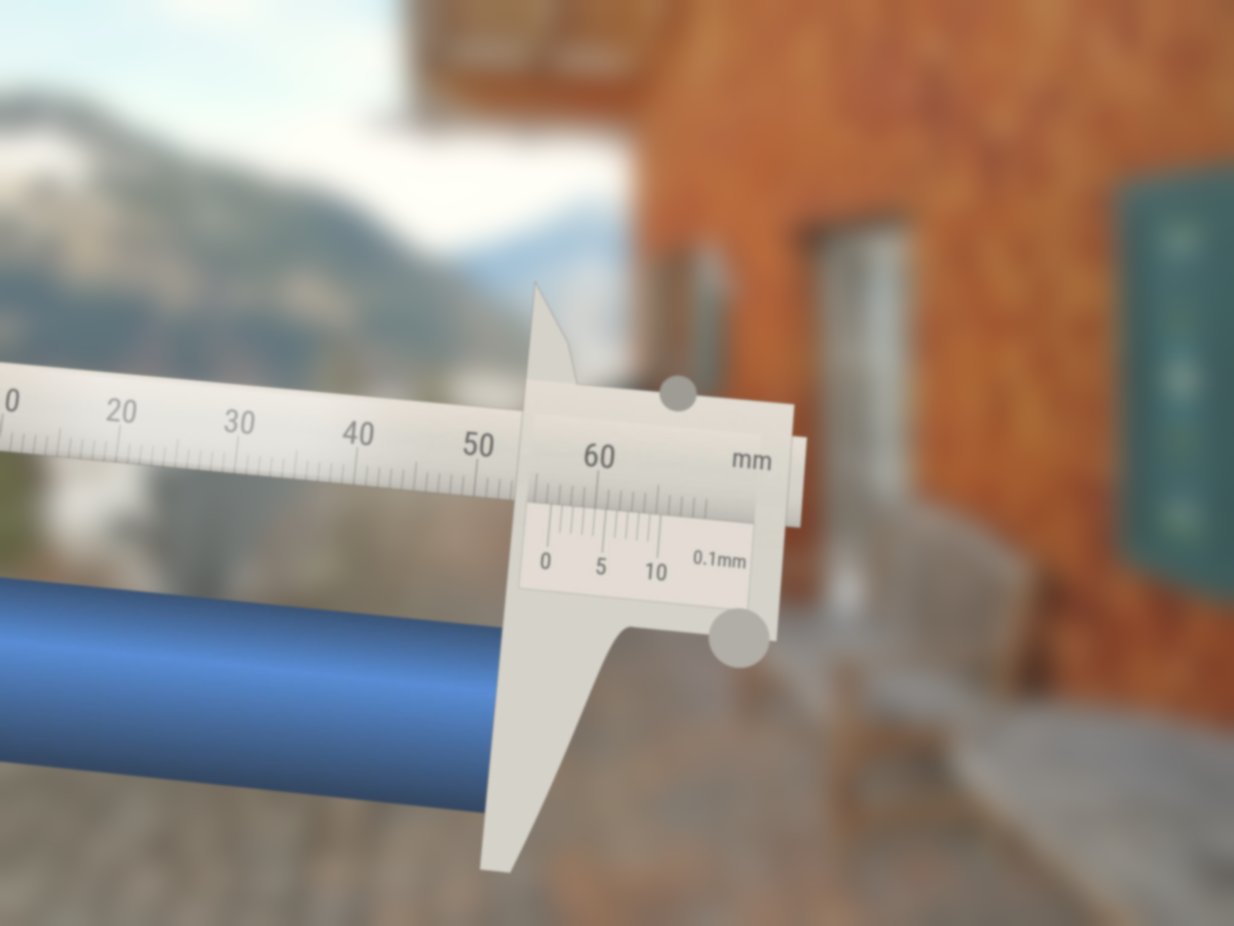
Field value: 56.4 (mm)
